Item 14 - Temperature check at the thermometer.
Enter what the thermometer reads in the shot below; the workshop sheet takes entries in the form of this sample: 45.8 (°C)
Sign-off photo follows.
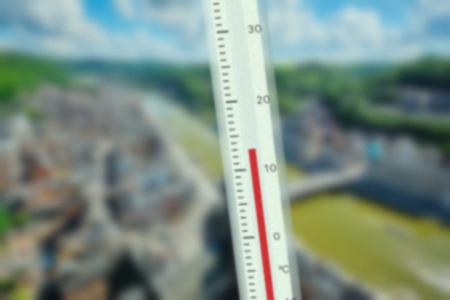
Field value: 13 (°C)
